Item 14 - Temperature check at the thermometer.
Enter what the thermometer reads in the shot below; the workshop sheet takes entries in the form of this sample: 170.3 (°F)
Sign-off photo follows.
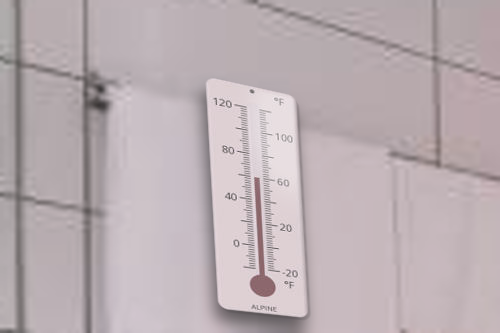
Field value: 60 (°F)
